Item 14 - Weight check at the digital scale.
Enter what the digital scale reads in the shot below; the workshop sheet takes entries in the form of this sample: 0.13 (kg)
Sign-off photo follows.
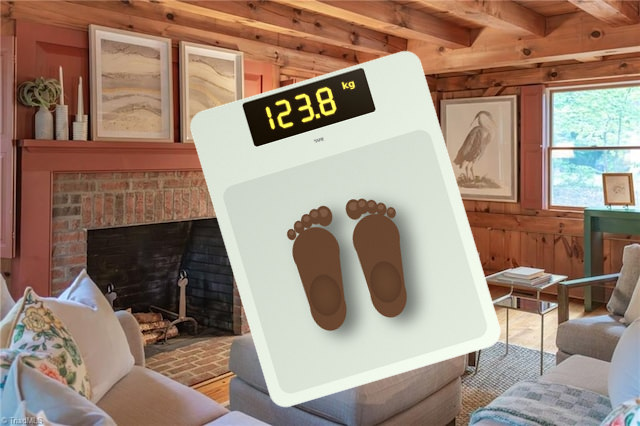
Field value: 123.8 (kg)
